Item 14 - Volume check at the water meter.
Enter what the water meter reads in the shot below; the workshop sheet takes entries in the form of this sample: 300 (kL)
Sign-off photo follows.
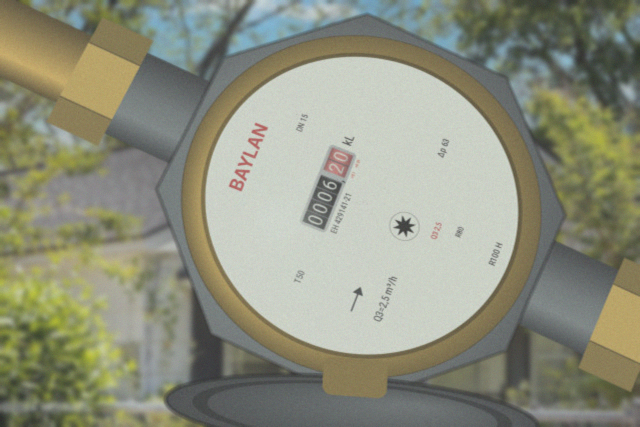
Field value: 6.20 (kL)
